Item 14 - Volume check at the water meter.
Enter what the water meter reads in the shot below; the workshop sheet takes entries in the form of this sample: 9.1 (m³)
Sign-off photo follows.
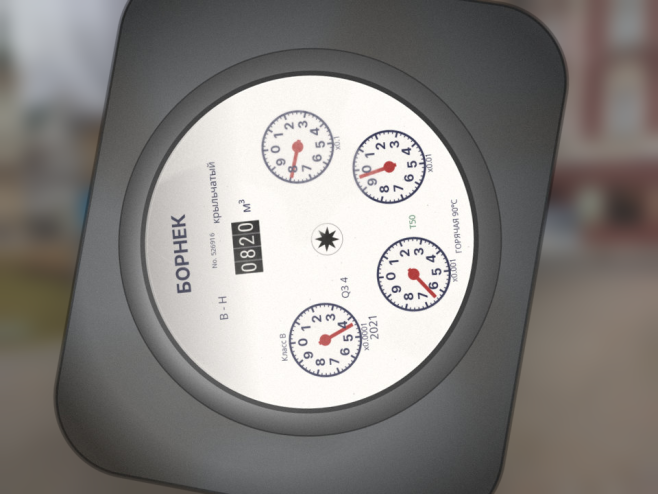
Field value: 820.7964 (m³)
